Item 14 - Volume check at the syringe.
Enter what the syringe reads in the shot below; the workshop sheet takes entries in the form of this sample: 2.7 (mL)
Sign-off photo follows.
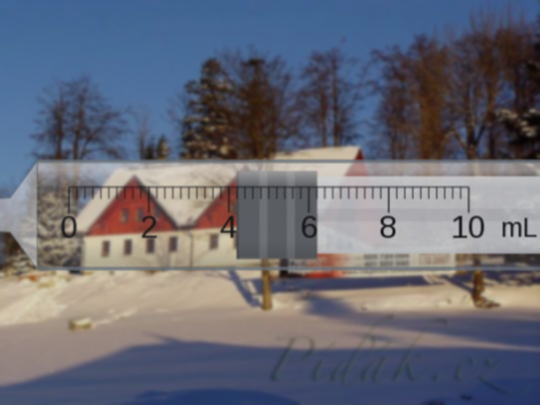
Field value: 4.2 (mL)
